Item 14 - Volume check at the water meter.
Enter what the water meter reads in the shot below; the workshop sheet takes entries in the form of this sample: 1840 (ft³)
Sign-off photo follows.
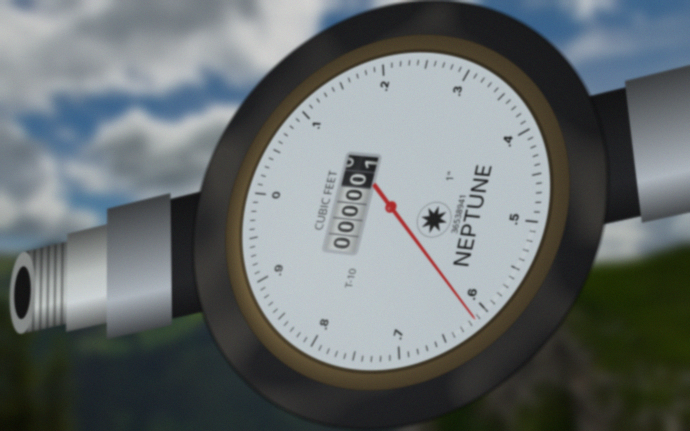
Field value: 0.61 (ft³)
